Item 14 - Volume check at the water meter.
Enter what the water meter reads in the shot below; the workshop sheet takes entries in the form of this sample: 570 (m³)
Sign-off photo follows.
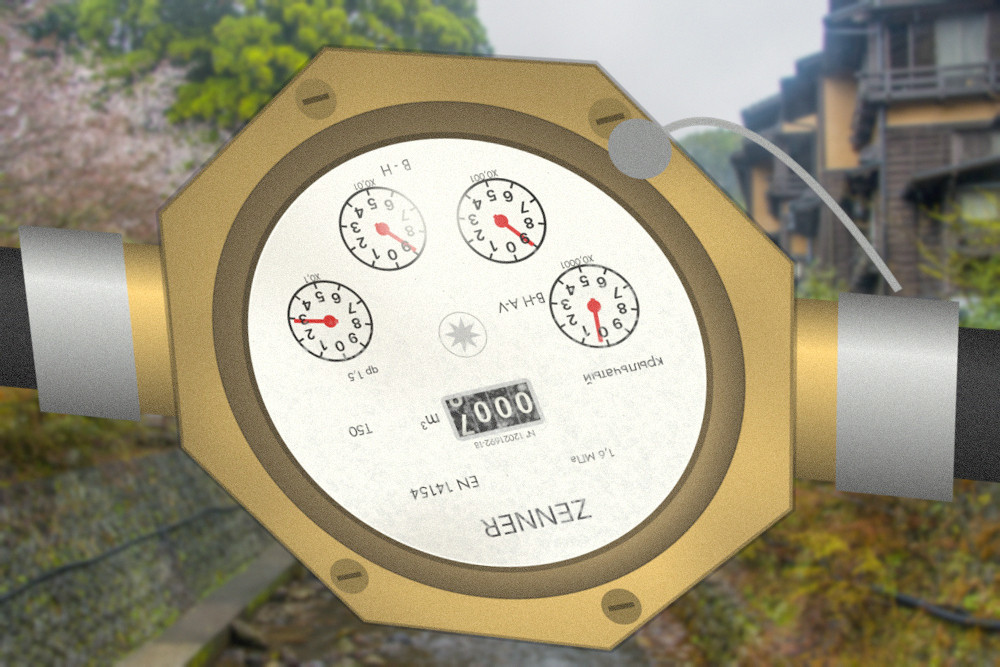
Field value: 7.2890 (m³)
